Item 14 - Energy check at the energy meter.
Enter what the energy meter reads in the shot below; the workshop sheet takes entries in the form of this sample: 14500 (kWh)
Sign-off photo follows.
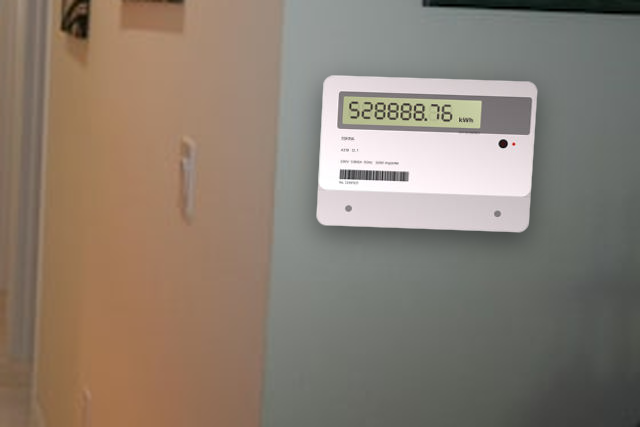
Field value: 528888.76 (kWh)
